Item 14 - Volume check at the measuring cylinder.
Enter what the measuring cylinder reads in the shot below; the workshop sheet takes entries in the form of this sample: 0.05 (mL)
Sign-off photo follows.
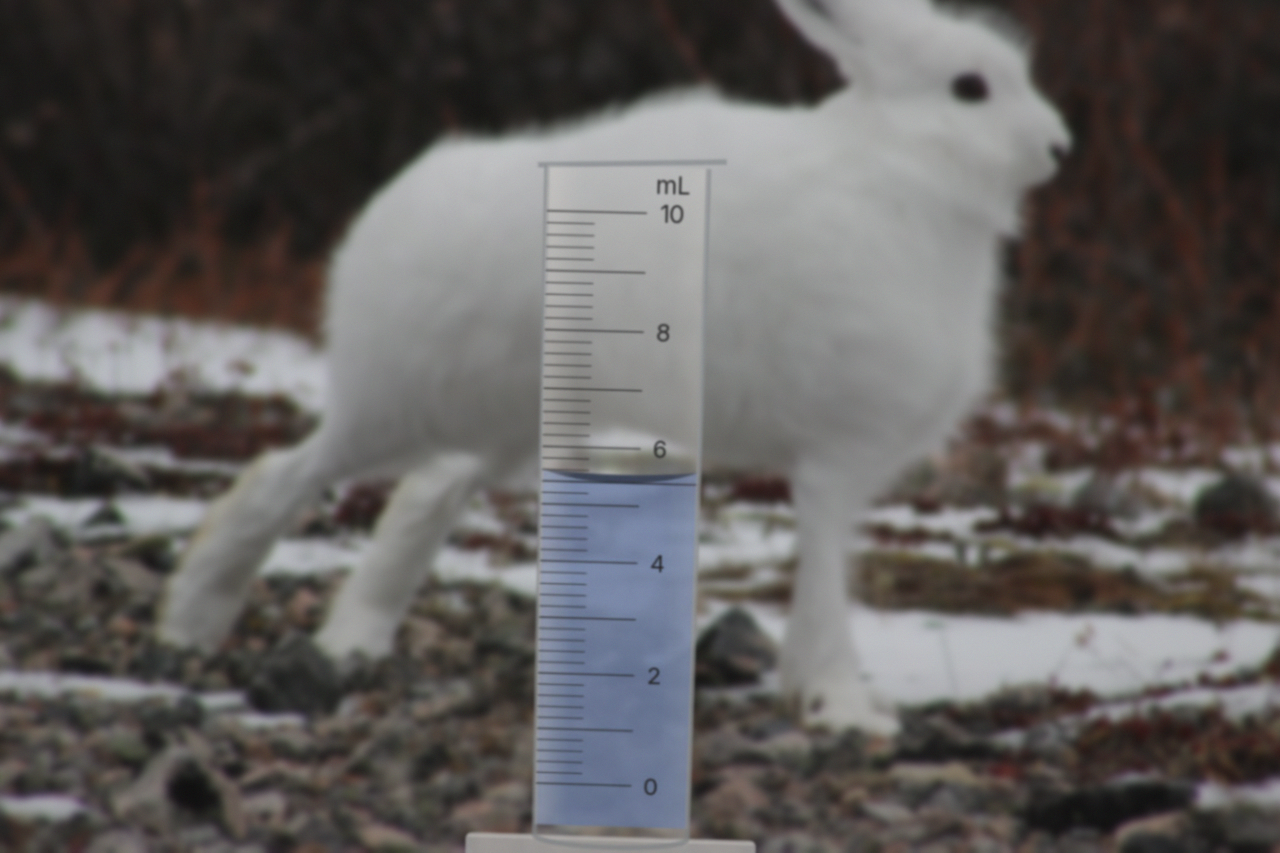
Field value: 5.4 (mL)
